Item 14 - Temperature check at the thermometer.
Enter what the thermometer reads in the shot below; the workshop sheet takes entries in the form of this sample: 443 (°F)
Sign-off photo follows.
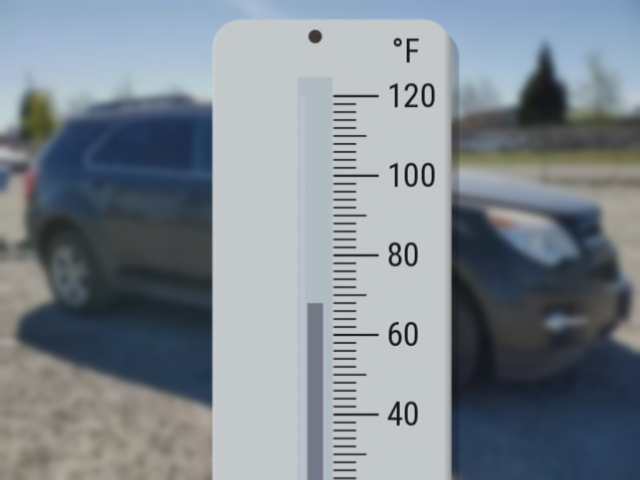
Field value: 68 (°F)
